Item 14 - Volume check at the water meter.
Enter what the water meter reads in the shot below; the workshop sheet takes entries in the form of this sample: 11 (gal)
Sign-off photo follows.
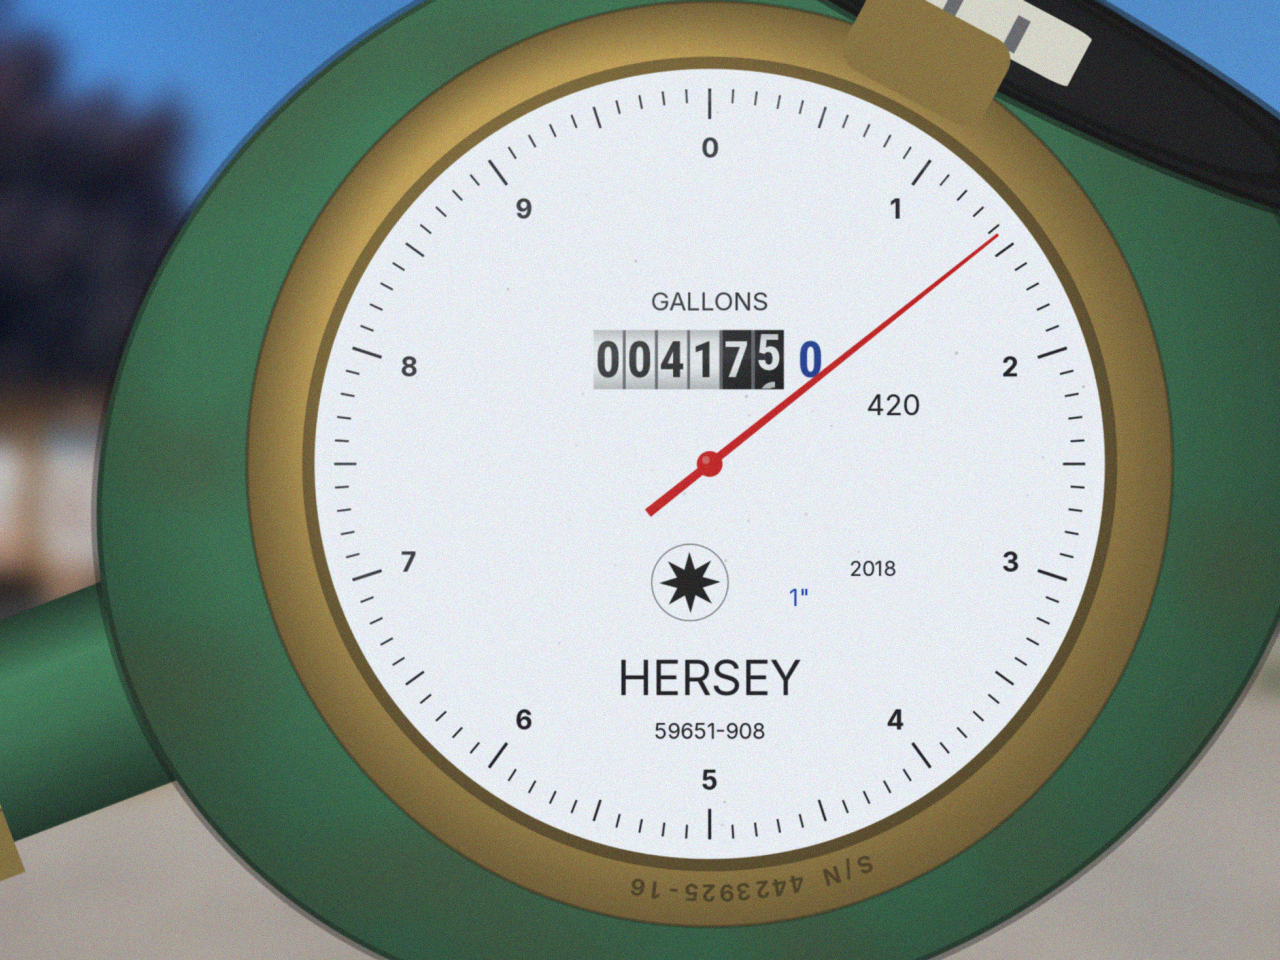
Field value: 41751.4 (gal)
